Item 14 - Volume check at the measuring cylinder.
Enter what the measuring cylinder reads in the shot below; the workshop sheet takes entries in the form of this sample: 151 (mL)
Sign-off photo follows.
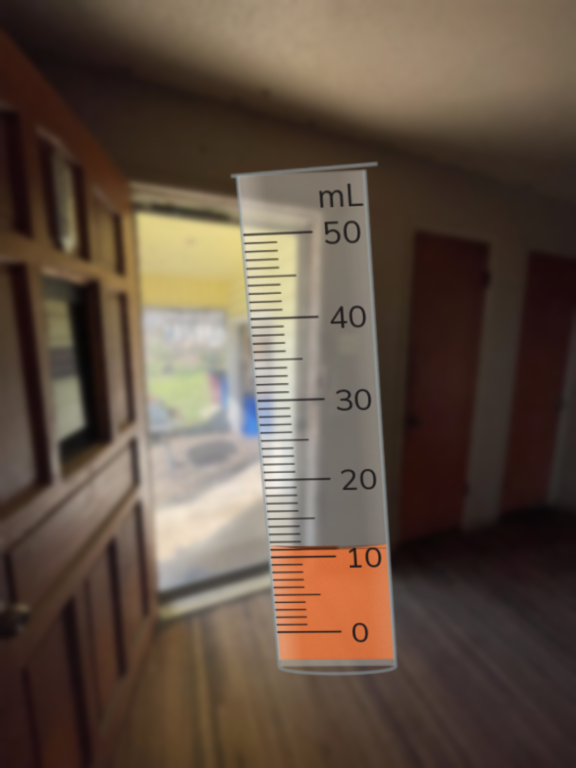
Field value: 11 (mL)
